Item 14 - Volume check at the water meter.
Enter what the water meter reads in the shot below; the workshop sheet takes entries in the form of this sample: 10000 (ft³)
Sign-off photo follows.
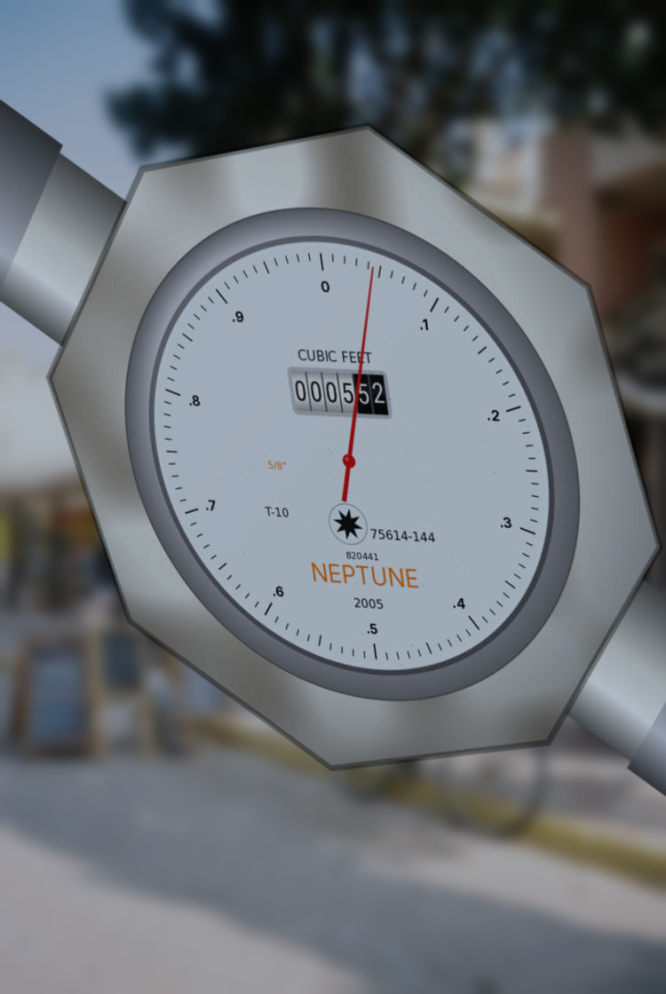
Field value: 552.04 (ft³)
